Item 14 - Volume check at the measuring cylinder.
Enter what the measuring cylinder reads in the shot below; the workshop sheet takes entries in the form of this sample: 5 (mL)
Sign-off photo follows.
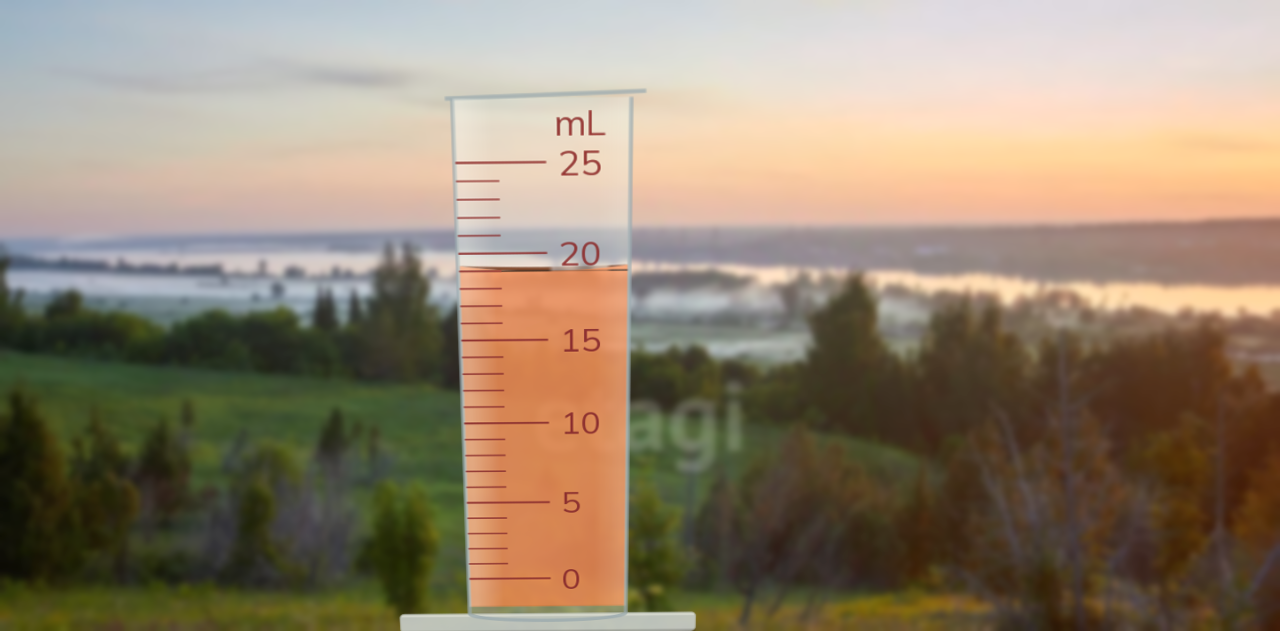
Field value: 19 (mL)
